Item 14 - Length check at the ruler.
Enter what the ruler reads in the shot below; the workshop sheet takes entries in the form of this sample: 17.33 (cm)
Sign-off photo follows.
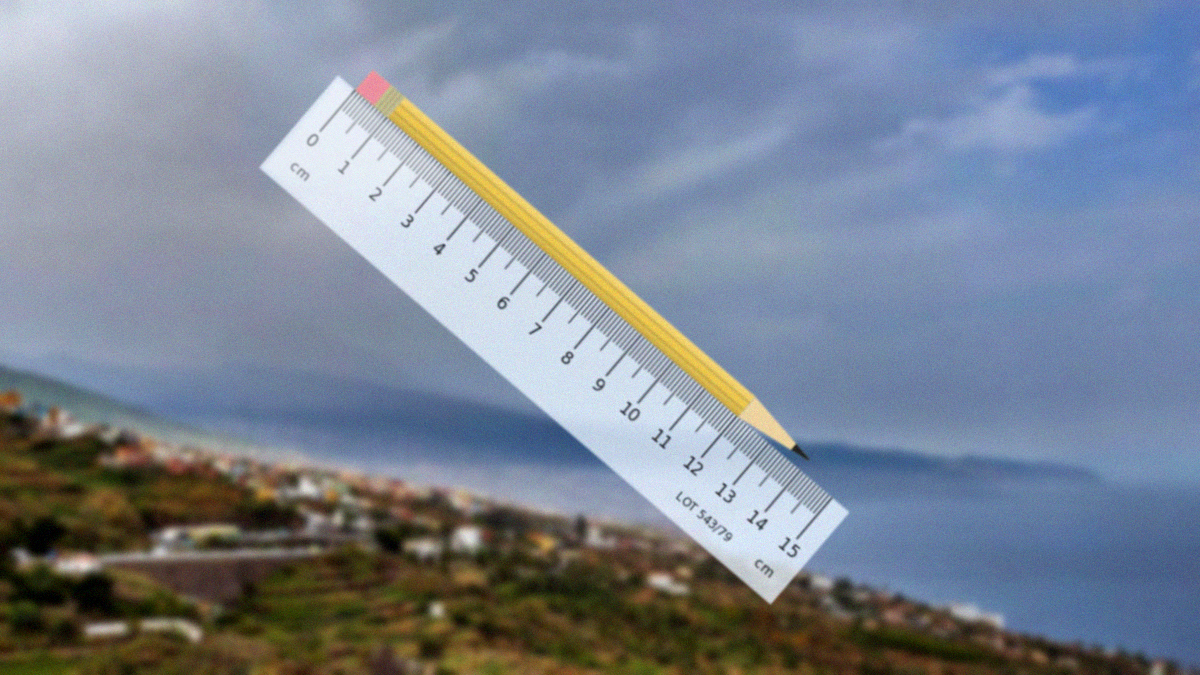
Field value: 14 (cm)
